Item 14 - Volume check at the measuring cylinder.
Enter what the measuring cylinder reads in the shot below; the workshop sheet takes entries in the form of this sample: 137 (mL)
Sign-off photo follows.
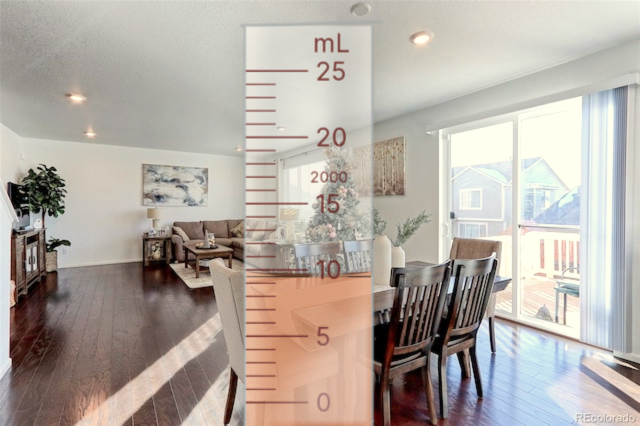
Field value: 9.5 (mL)
